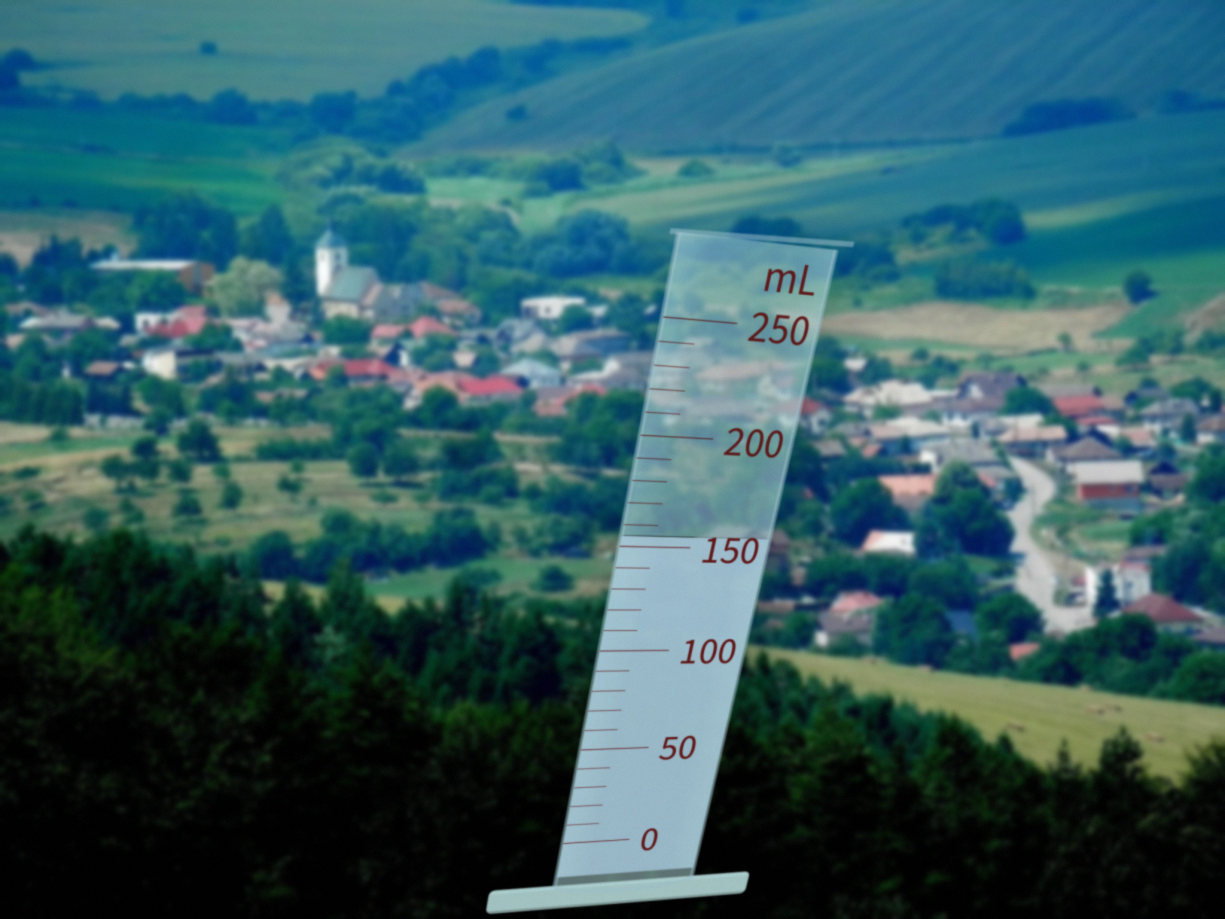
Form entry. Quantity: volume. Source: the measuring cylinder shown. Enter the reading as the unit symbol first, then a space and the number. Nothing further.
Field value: mL 155
